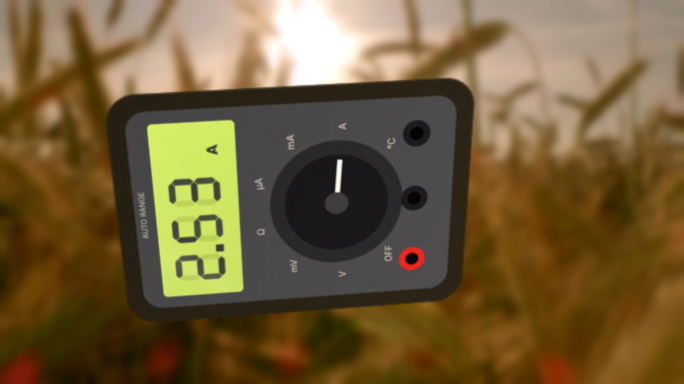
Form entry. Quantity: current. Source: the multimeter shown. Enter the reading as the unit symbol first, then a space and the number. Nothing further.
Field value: A 2.53
